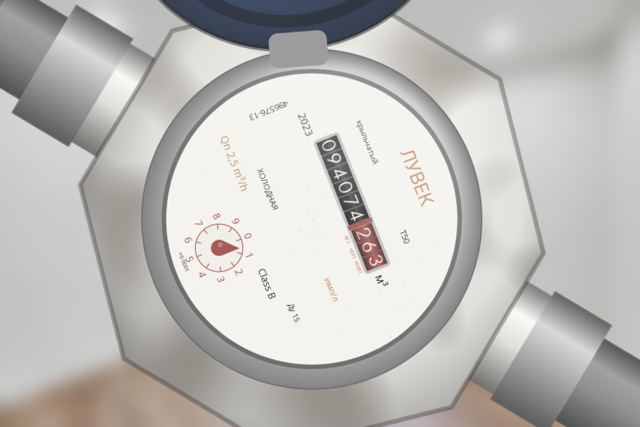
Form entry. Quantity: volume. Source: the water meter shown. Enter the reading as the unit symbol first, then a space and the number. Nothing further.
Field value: m³ 94074.2630
